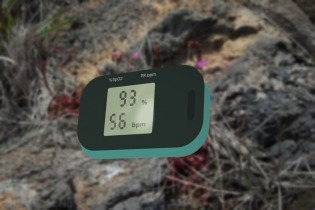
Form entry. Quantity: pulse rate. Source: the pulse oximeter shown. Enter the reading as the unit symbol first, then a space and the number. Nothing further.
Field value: bpm 56
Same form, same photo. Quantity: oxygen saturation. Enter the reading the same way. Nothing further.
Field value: % 93
